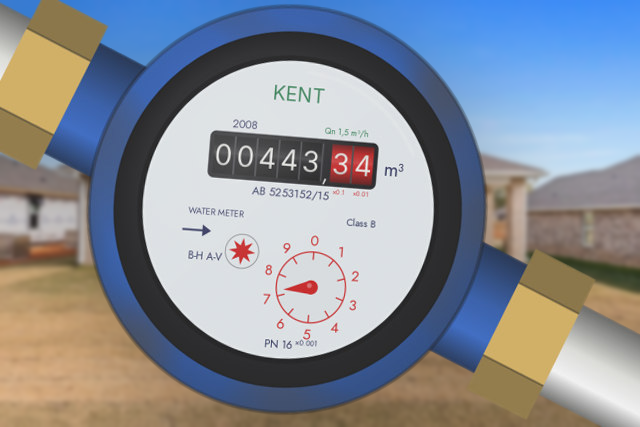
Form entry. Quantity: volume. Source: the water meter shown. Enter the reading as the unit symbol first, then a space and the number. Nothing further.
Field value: m³ 443.347
